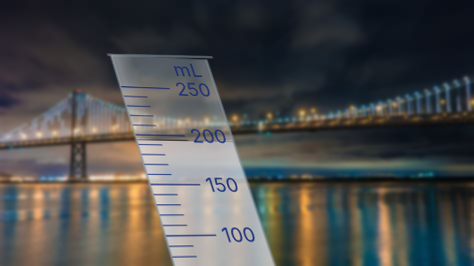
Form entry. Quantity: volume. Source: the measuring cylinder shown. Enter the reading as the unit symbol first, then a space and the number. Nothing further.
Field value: mL 195
